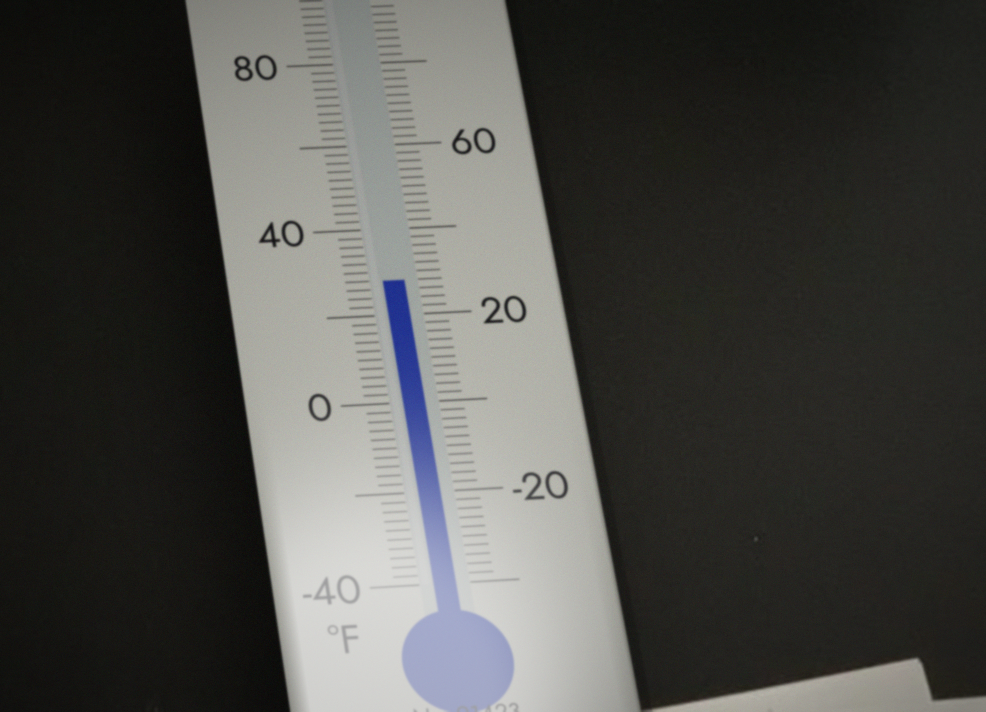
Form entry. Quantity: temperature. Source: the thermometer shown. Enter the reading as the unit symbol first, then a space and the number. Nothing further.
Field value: °F 28
